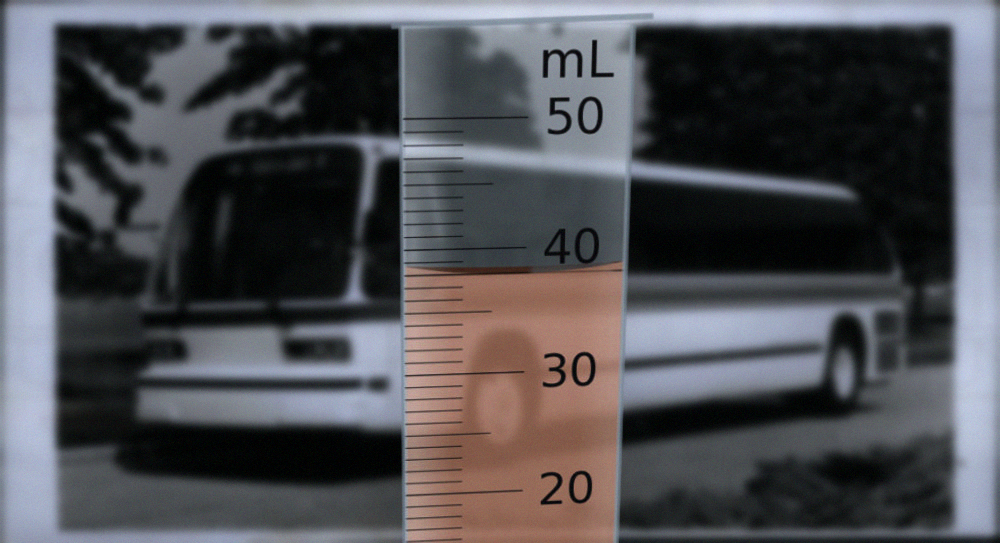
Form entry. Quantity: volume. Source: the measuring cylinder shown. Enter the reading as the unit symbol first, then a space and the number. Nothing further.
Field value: mL 38
